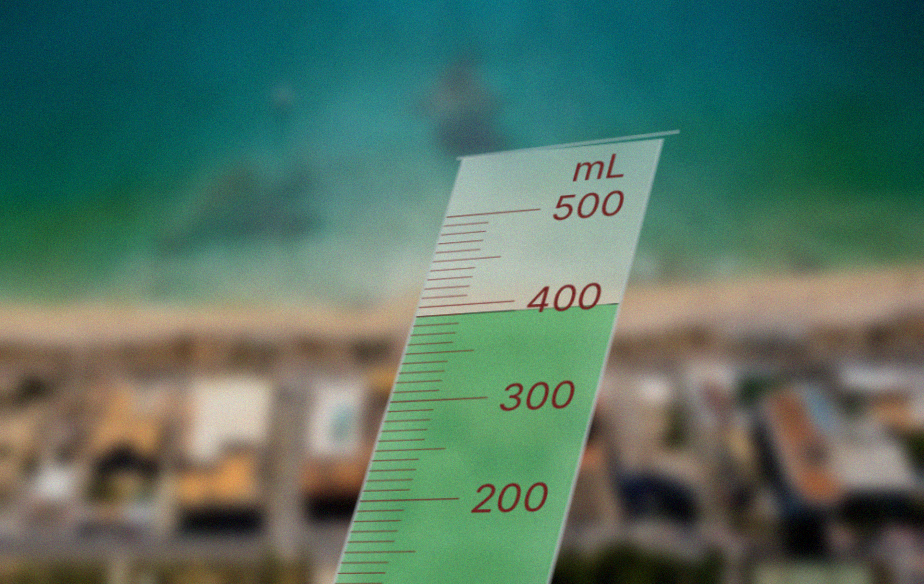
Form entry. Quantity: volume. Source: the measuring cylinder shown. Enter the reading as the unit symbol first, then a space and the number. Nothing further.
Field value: mL 390
